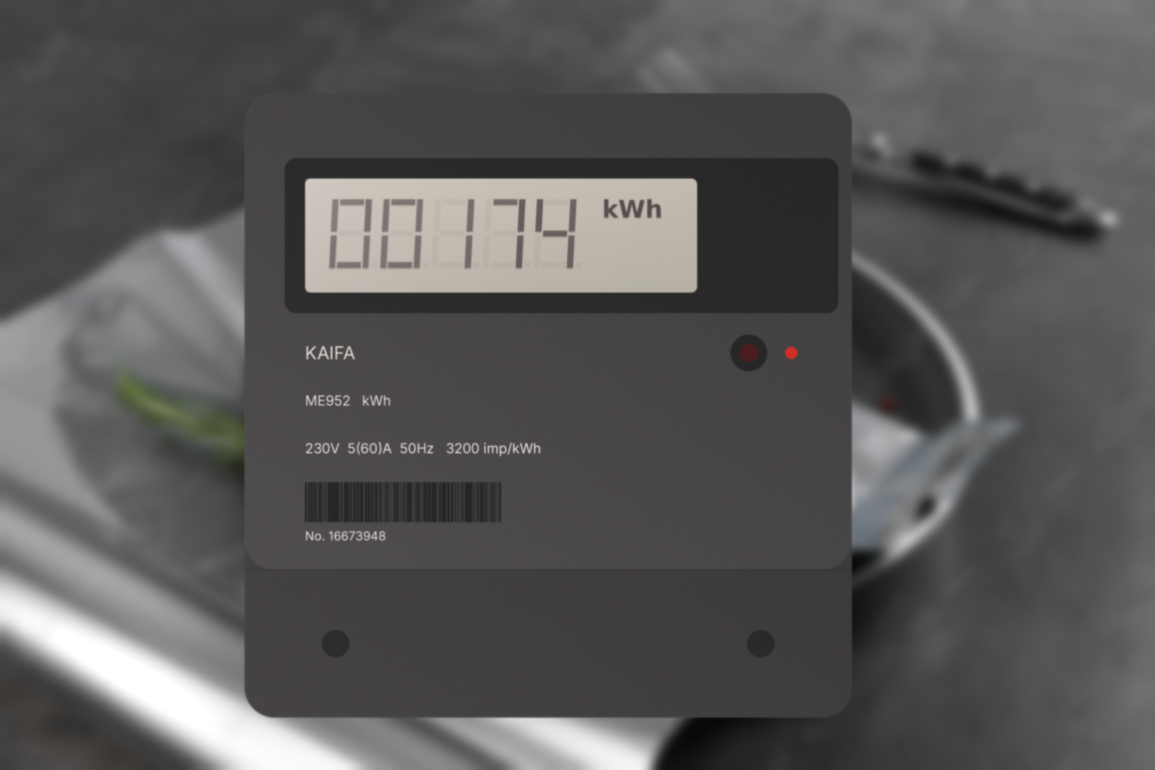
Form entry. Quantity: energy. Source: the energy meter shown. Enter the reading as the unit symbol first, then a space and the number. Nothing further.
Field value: kWh 174
